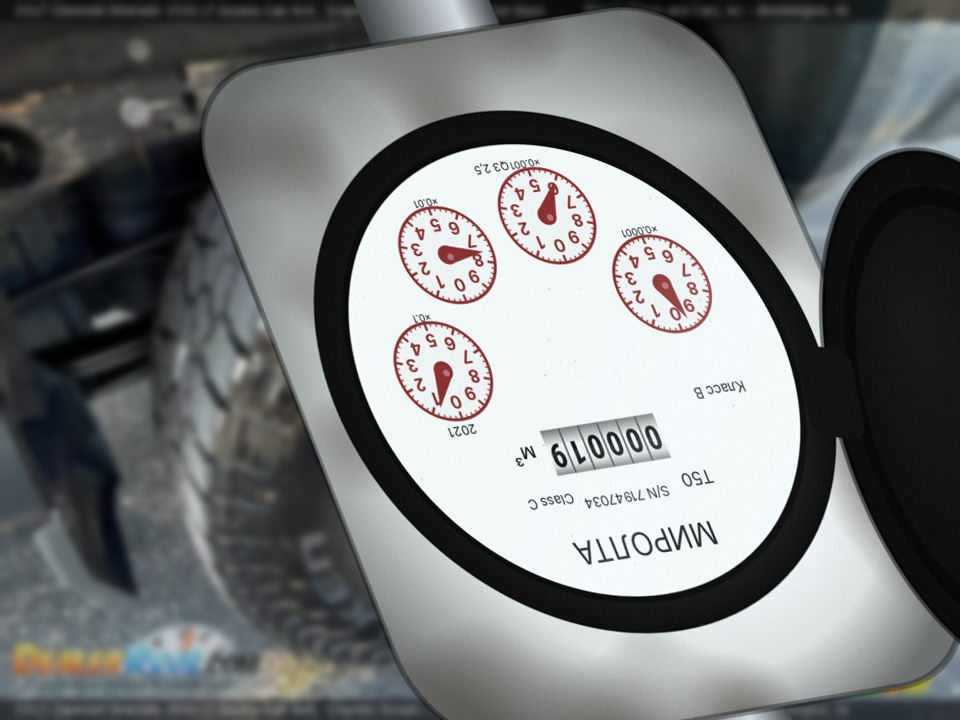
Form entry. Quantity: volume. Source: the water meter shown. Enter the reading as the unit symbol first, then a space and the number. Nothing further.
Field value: m³ 19.0759
